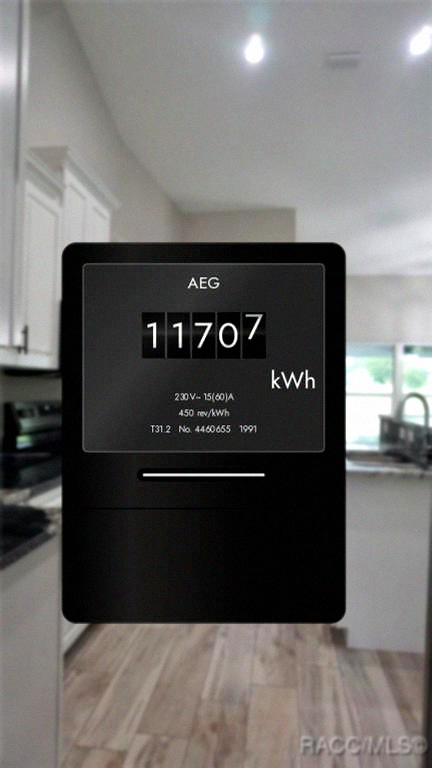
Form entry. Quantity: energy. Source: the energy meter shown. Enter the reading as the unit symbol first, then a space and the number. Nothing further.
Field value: kWh 11707
